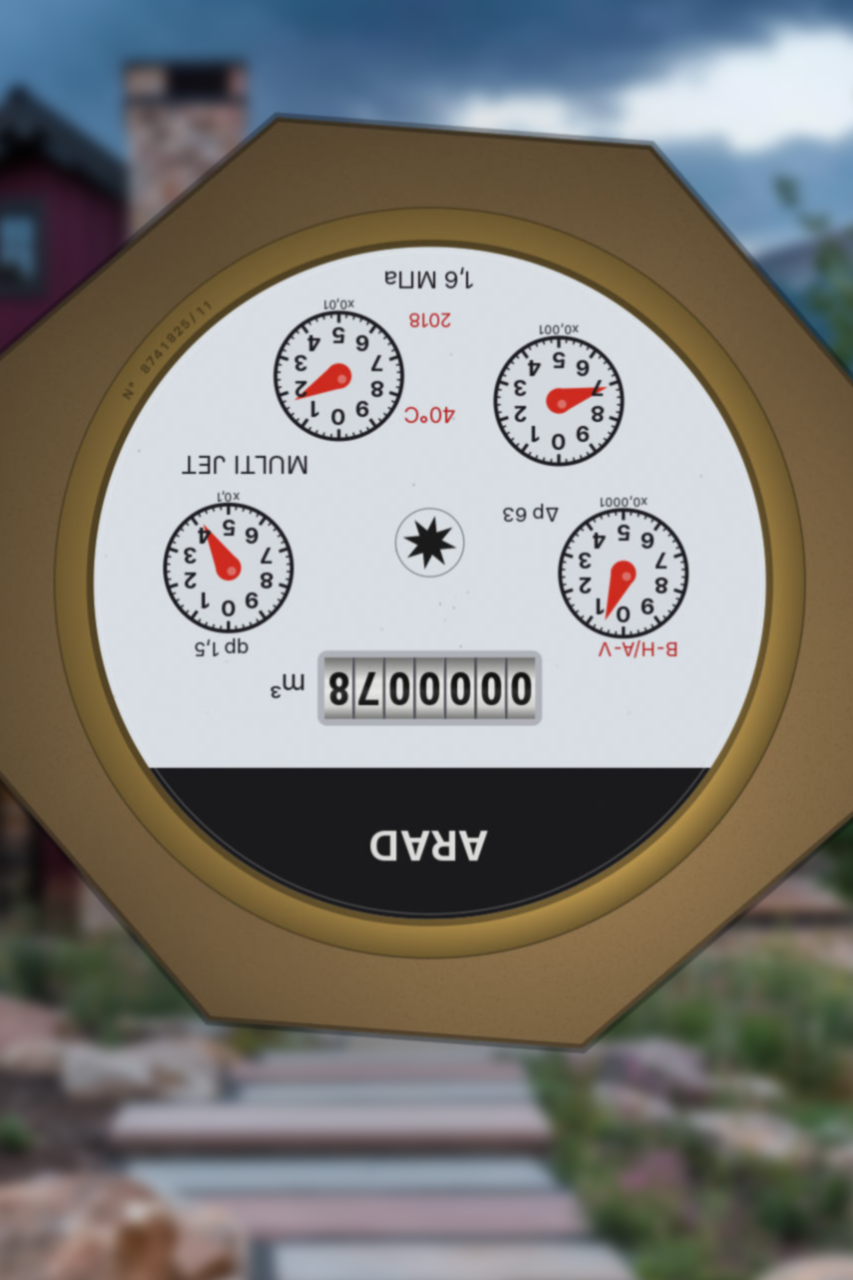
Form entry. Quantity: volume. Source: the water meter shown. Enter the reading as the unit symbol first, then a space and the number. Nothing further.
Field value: m³ 78.4170
